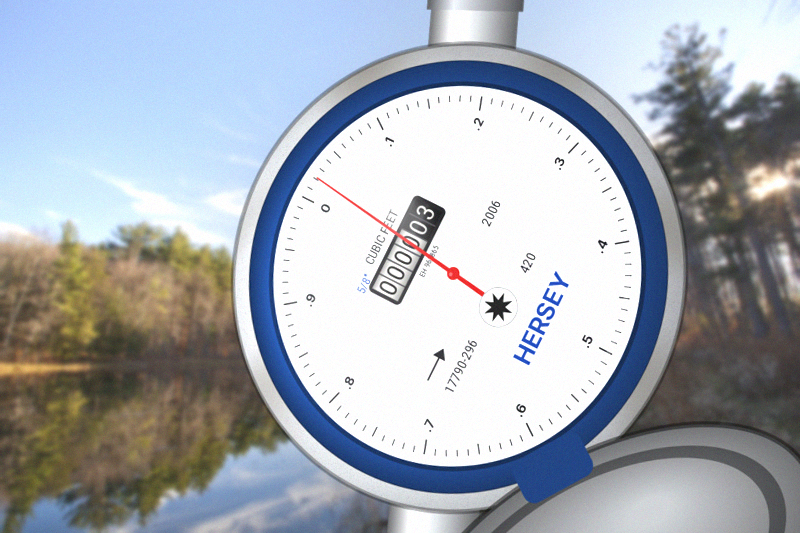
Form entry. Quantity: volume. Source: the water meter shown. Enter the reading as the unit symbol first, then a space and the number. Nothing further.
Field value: ft³ 3.02
